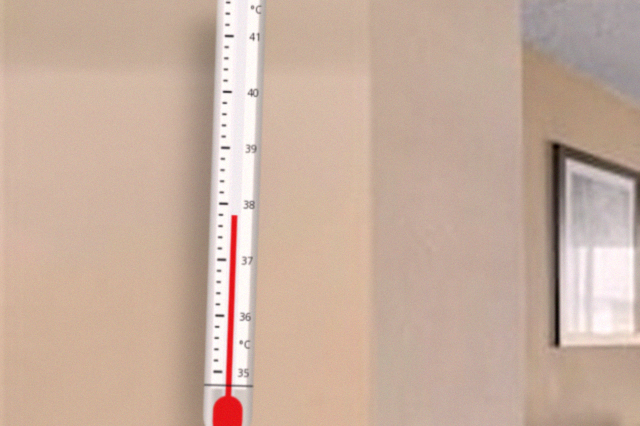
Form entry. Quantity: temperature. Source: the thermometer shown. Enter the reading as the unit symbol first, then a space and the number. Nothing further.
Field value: °C 37.8
